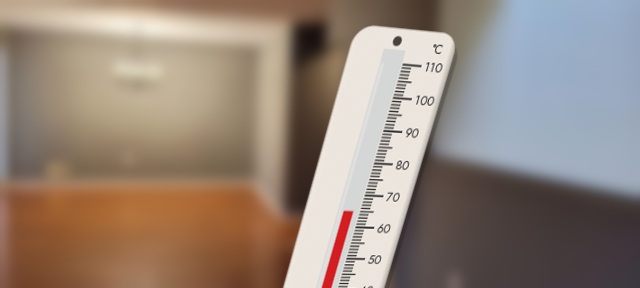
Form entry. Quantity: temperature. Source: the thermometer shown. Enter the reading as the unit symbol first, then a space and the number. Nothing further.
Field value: °C 65
